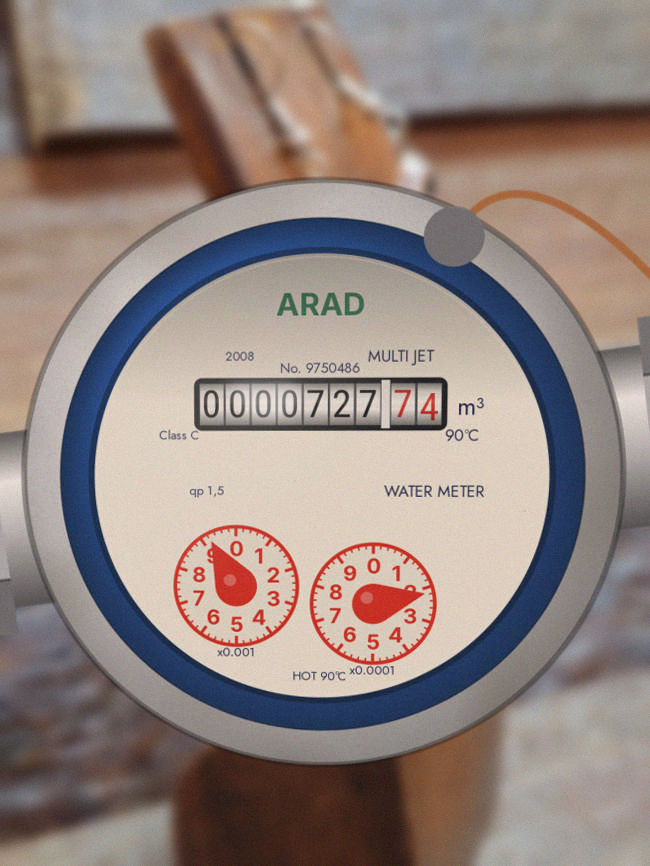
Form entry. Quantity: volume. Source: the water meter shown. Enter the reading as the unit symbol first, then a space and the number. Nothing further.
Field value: m³ 727.7392
